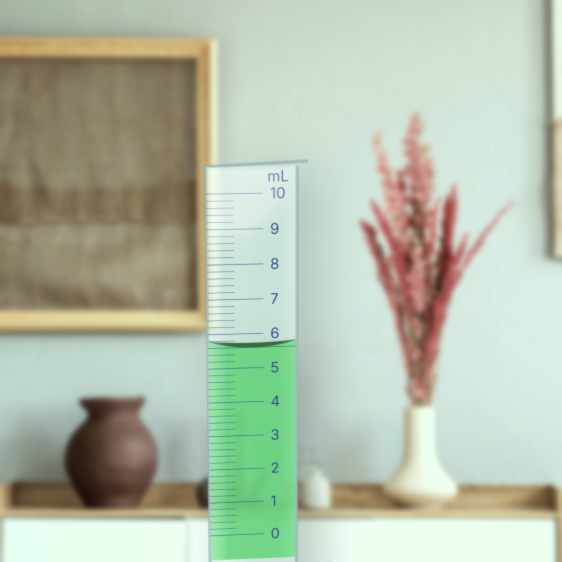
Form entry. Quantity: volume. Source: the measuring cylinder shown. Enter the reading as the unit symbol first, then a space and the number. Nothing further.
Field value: mL 5.6
